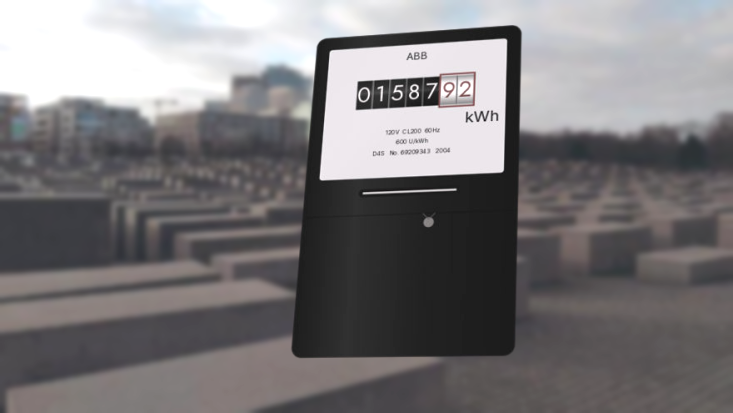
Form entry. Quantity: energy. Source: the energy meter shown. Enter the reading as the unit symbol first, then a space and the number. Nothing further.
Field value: kWh 1587.92
